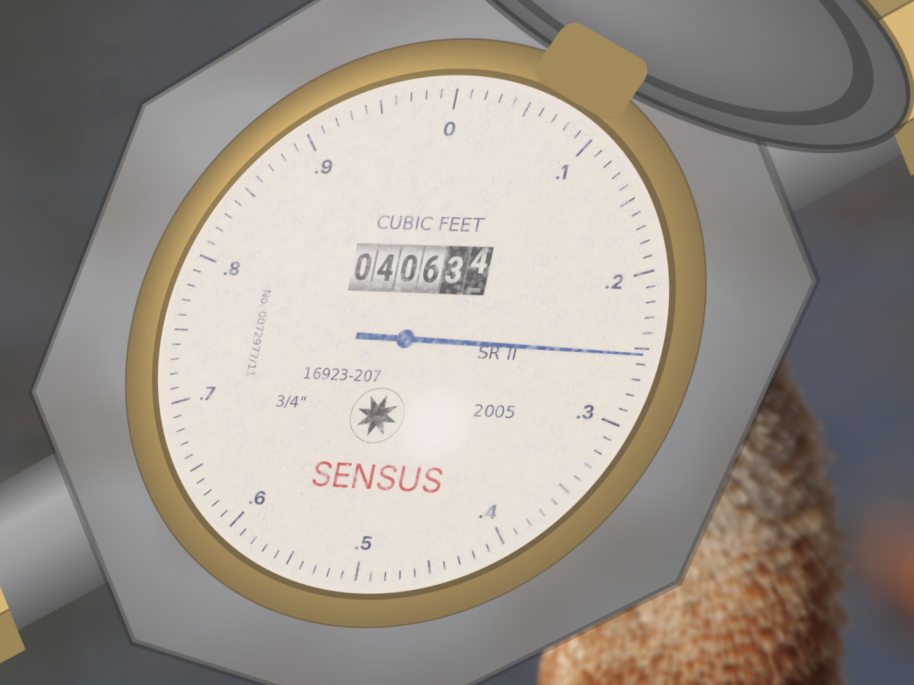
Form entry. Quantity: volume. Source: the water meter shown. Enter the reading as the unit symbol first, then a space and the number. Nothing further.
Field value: ft³ 40634.25
